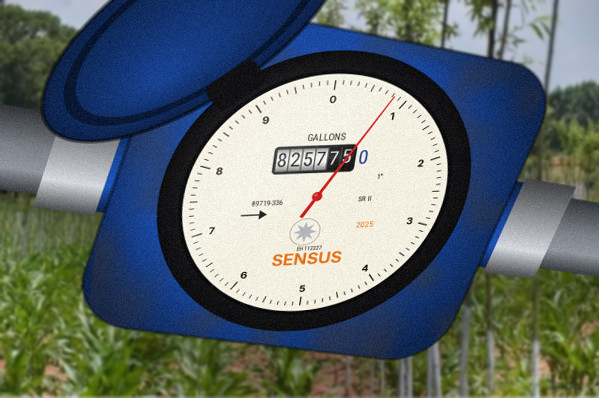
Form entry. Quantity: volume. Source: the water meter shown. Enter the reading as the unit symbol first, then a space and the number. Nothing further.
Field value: gal 8257750.8
